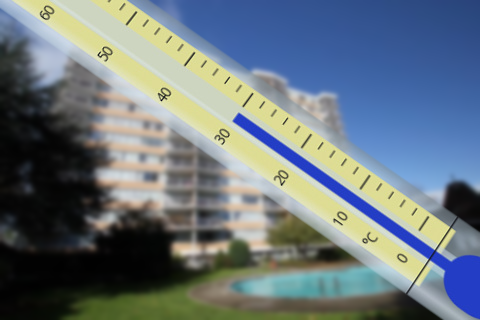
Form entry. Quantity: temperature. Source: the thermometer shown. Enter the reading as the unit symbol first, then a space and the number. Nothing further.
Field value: °C 30
